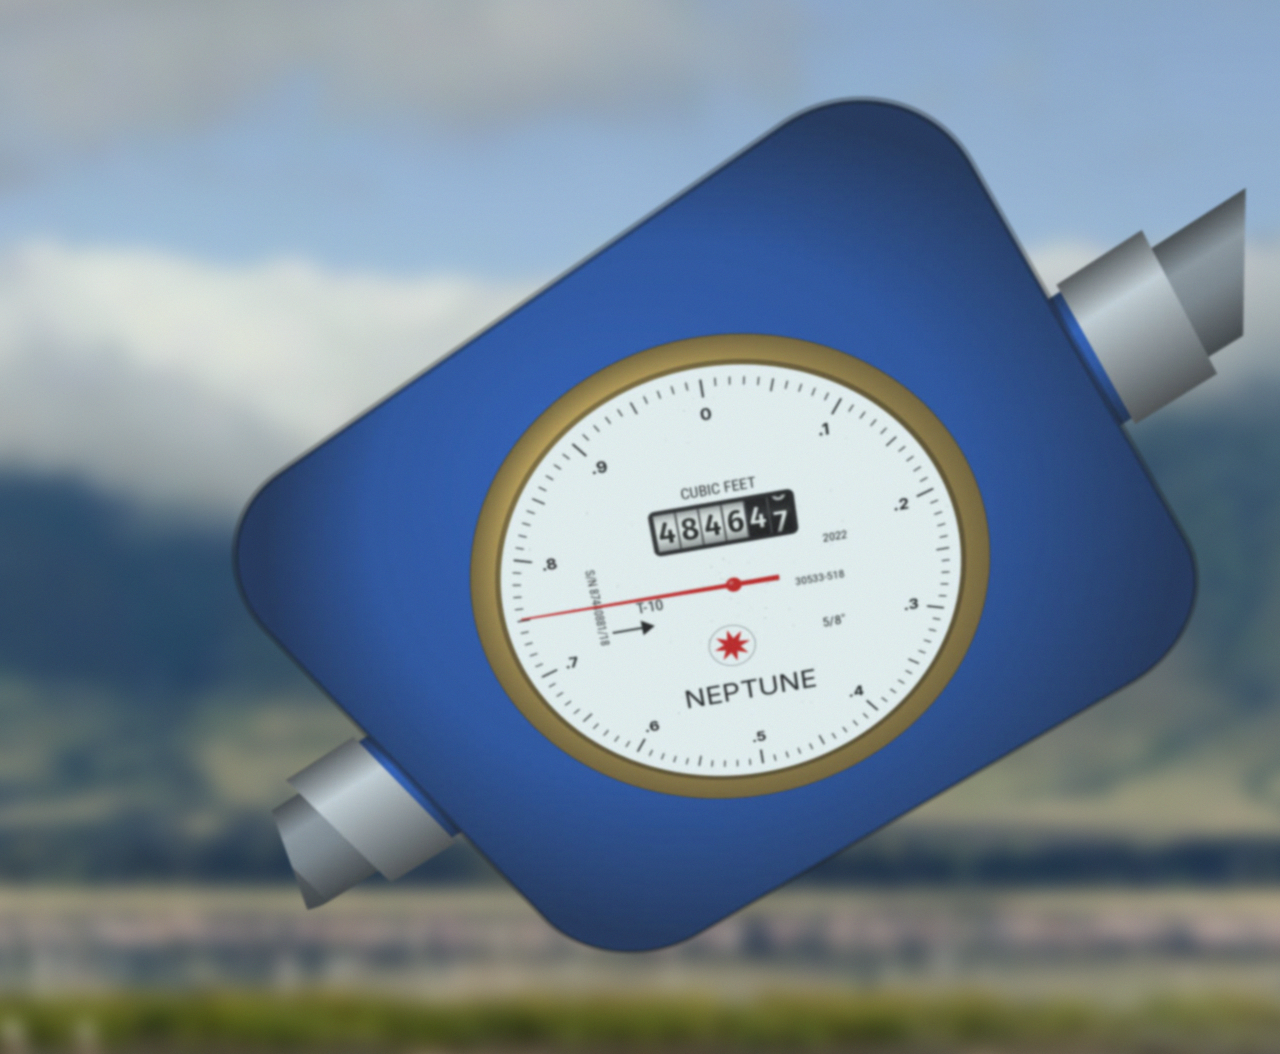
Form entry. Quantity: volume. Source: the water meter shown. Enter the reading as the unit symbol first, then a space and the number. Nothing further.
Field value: ft³ 484646.75
